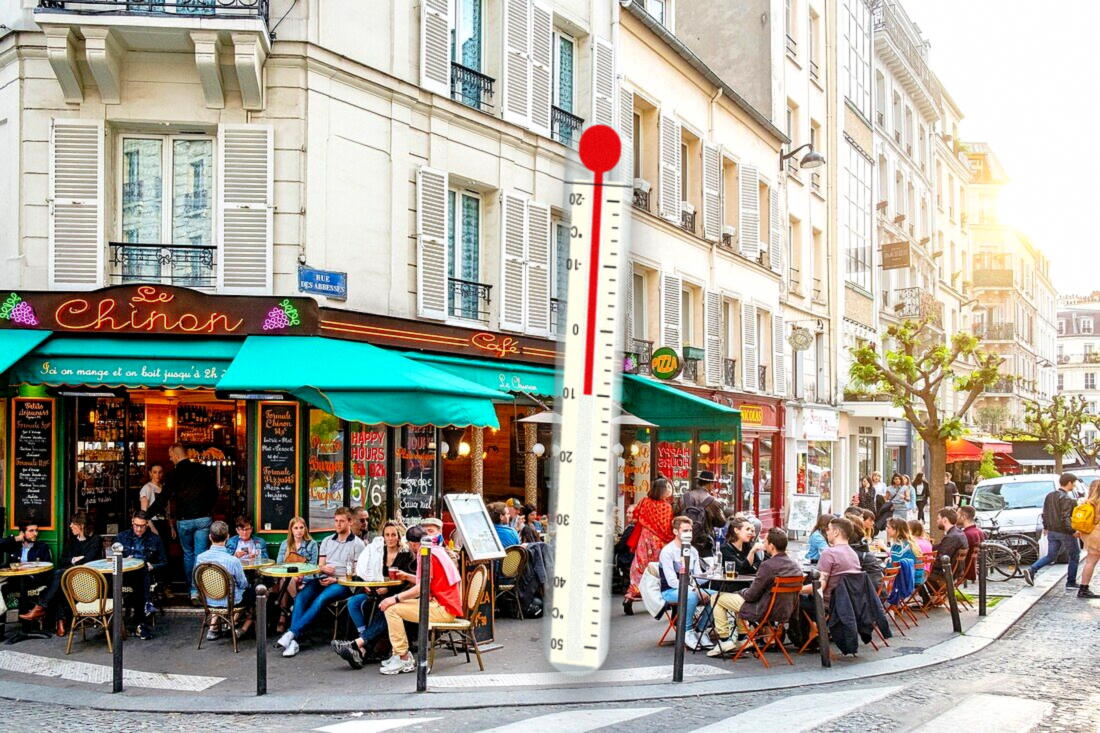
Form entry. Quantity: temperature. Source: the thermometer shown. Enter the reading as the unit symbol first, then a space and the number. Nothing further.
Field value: °C 10
